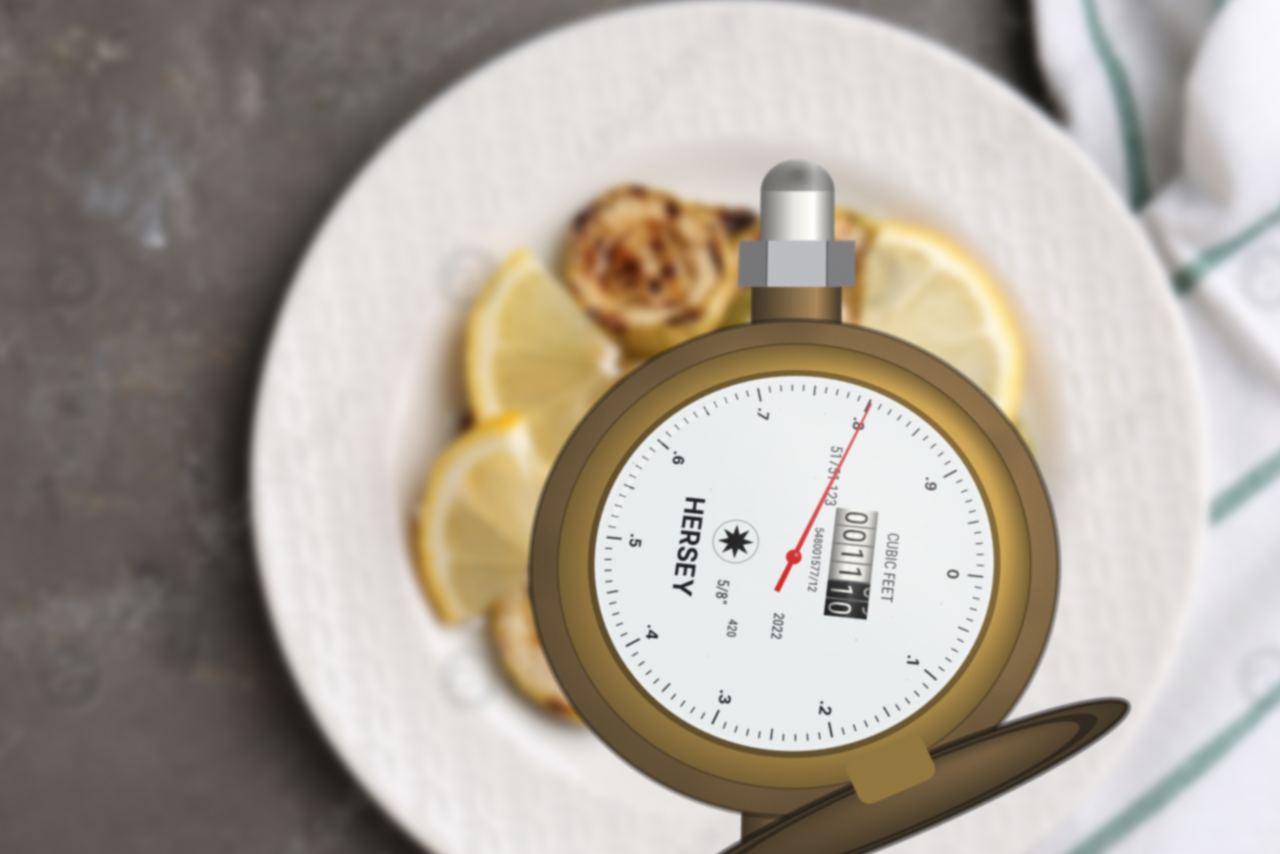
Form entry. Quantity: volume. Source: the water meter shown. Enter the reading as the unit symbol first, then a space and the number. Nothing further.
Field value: ft³ 1109.80
